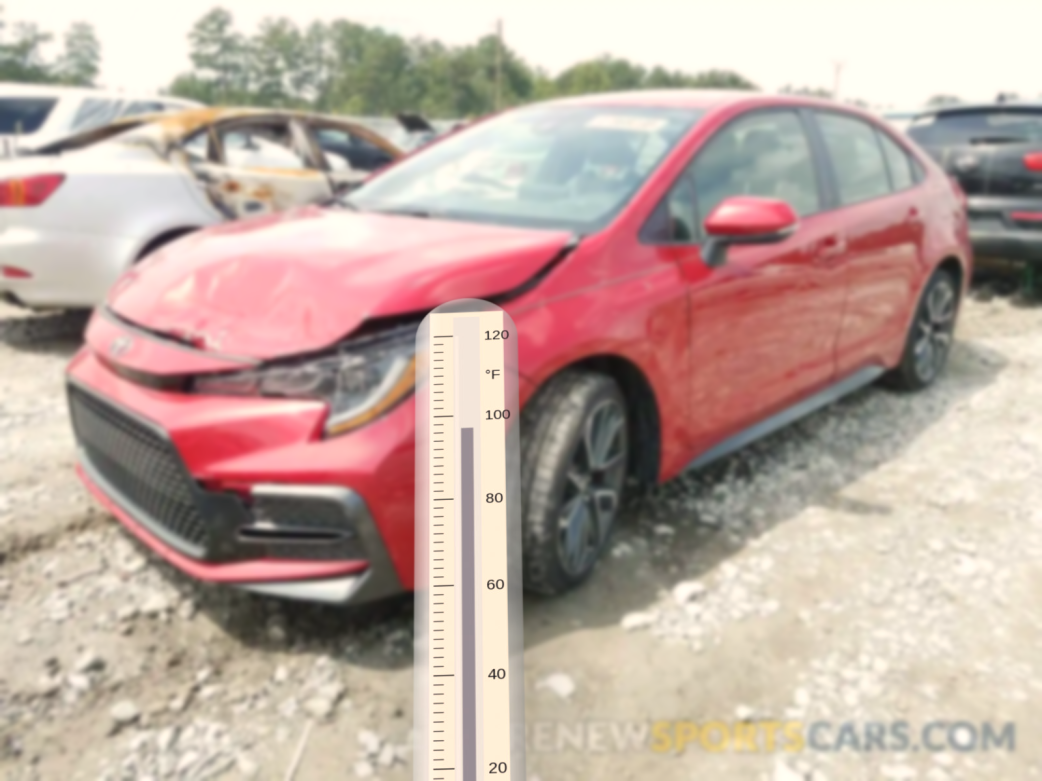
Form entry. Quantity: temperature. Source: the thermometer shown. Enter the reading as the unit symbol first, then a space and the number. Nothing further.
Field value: °F 97
